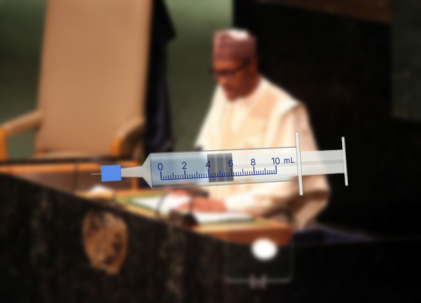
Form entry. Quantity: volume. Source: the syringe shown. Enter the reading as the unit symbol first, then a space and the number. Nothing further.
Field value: mL 4
